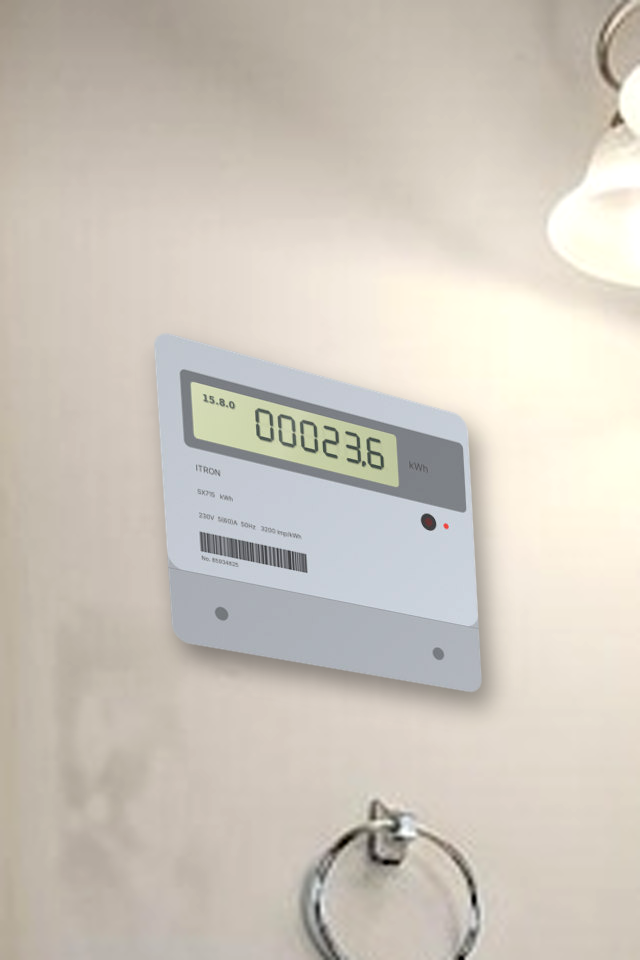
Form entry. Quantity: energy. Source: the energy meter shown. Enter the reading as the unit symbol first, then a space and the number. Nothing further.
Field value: kWh 23.6
